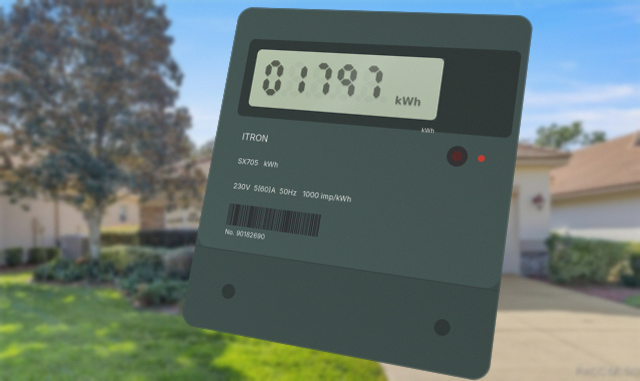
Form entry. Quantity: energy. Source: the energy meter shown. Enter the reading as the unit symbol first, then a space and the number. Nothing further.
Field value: kWh 1797
